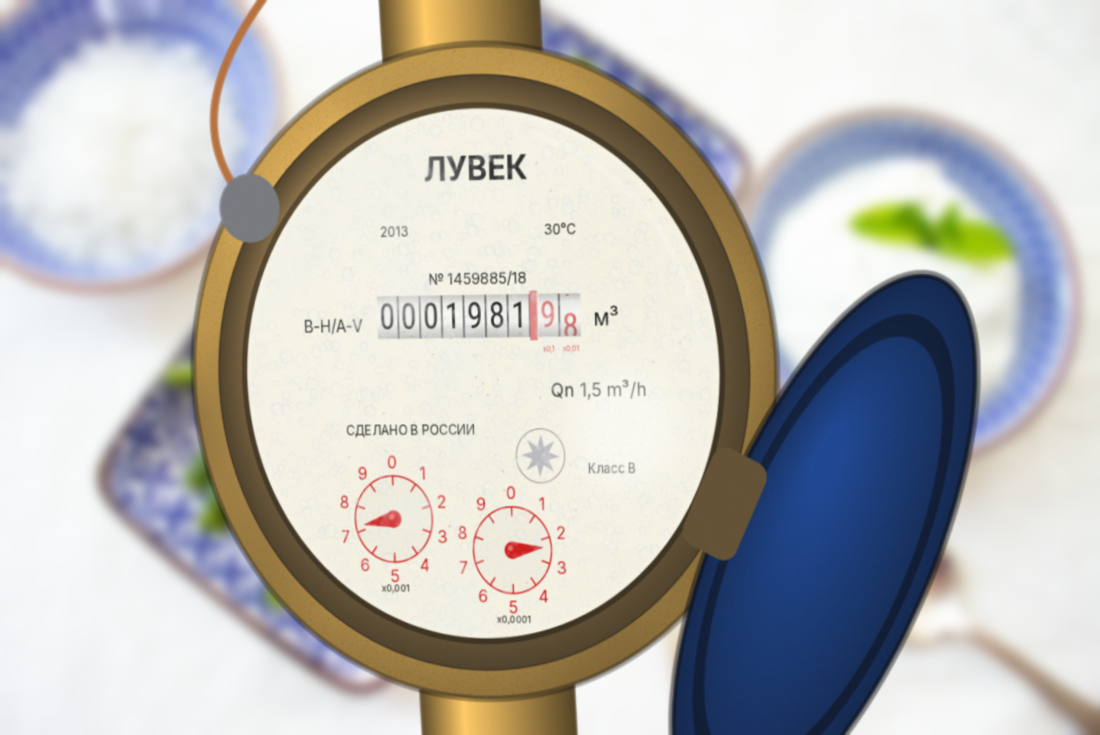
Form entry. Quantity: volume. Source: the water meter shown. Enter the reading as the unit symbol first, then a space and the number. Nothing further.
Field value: m³ 1981.9772
